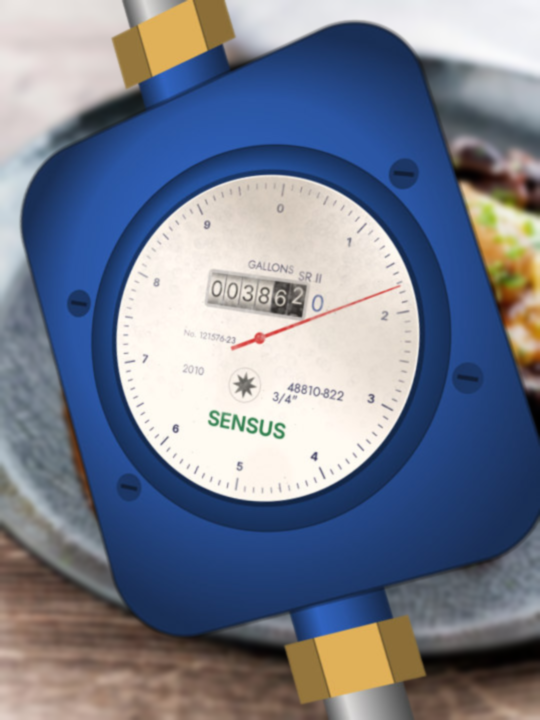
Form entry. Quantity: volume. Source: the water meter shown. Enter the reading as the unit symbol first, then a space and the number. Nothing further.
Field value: gal 38621.7
